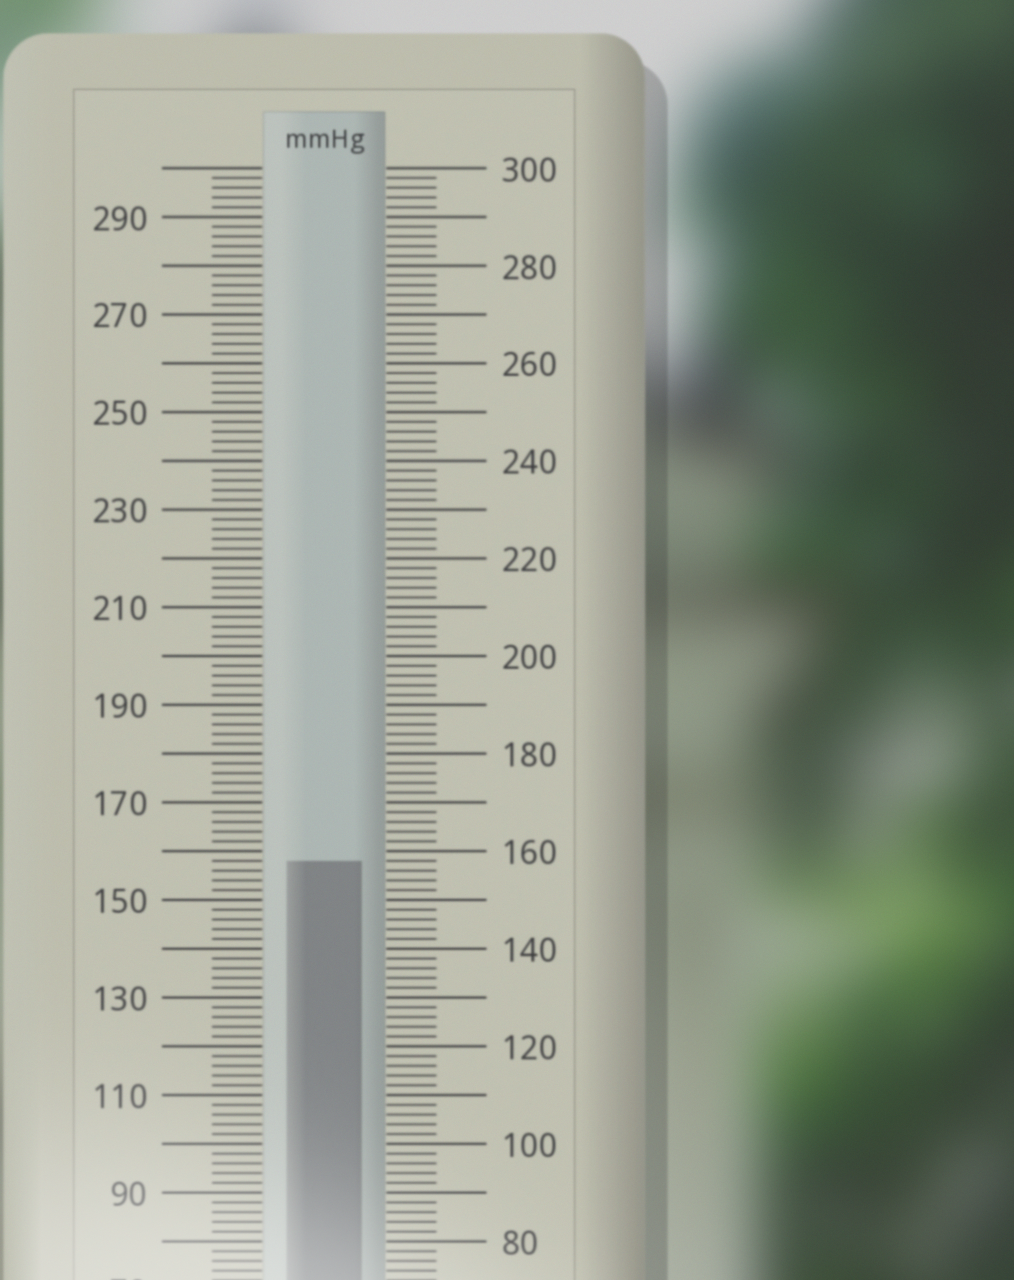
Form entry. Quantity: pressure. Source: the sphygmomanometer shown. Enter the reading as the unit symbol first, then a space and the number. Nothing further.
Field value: mmHg 158
